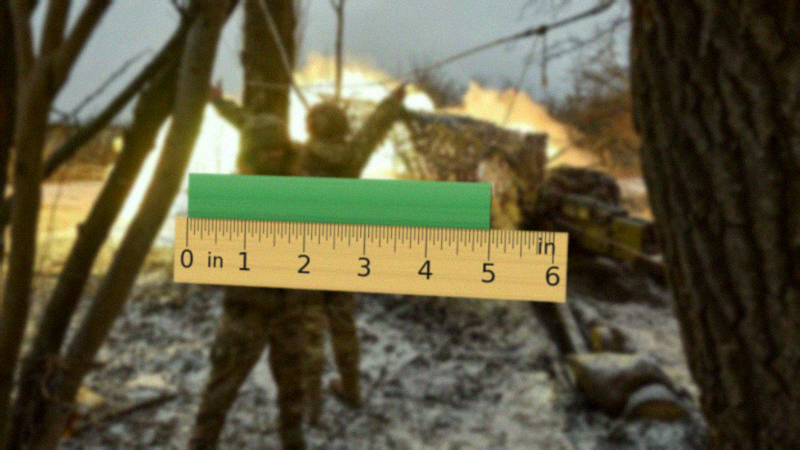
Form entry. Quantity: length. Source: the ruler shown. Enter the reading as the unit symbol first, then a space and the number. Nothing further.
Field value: in 5
